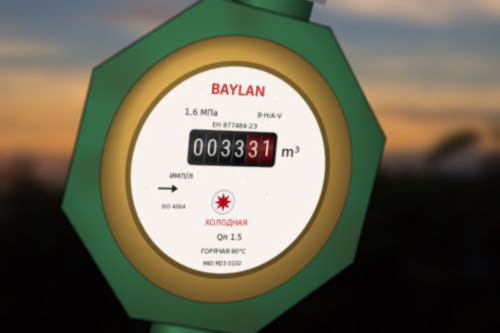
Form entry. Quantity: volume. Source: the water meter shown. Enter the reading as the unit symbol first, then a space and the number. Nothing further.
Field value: m³ 33.31
